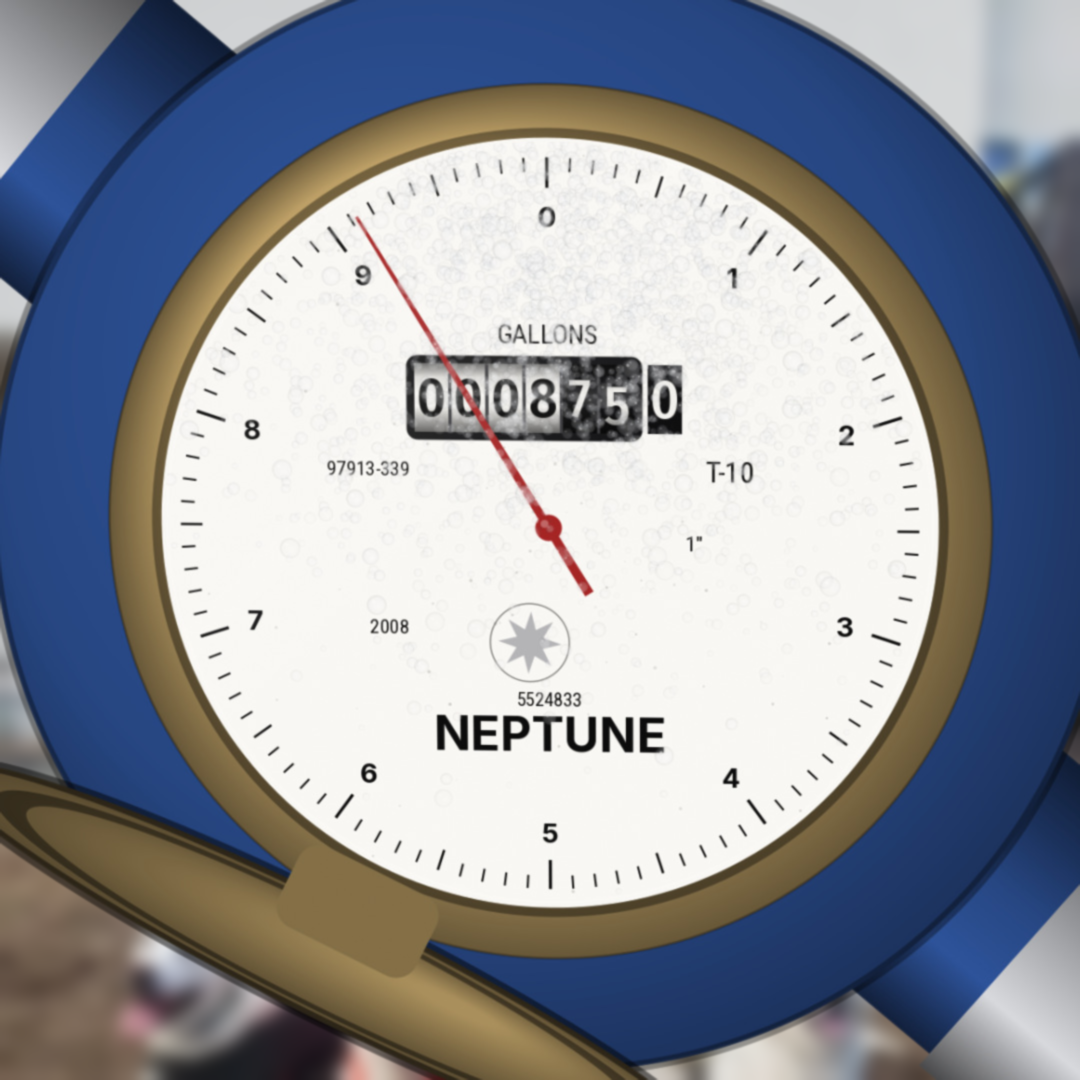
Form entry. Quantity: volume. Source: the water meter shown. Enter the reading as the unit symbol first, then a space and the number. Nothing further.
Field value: gal 8749.1
